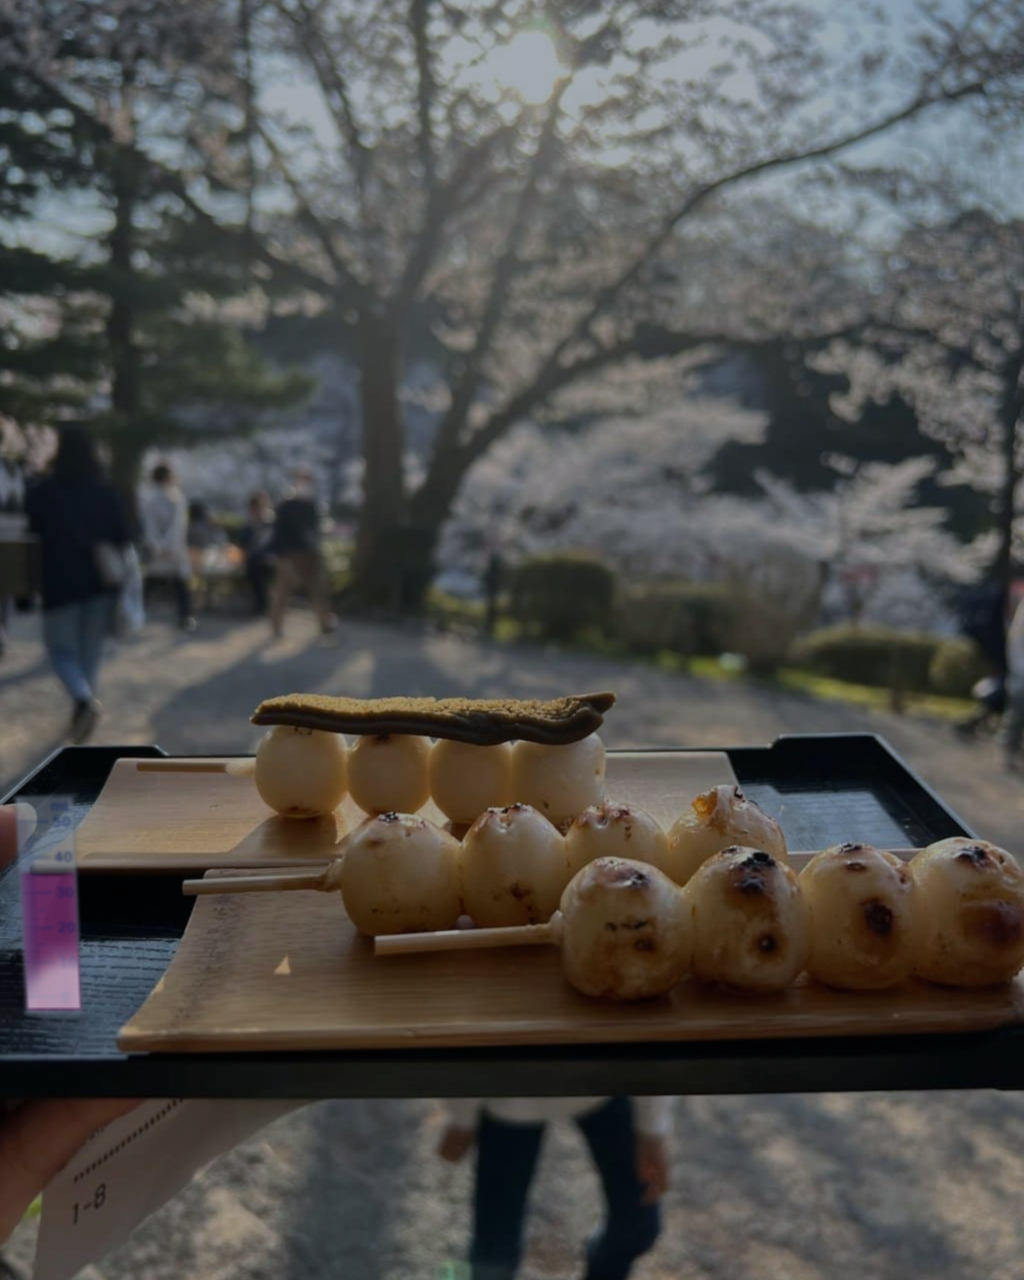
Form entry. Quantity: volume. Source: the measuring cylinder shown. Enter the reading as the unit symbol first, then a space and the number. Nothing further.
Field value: mL 35
